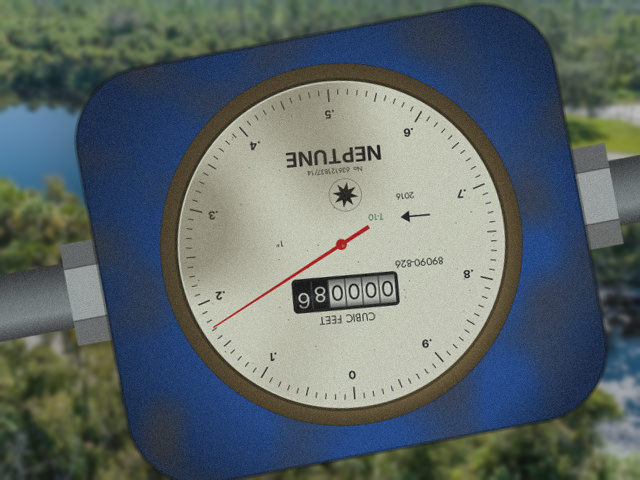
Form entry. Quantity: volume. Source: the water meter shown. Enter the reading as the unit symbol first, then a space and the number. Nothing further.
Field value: ft³ 86.17
